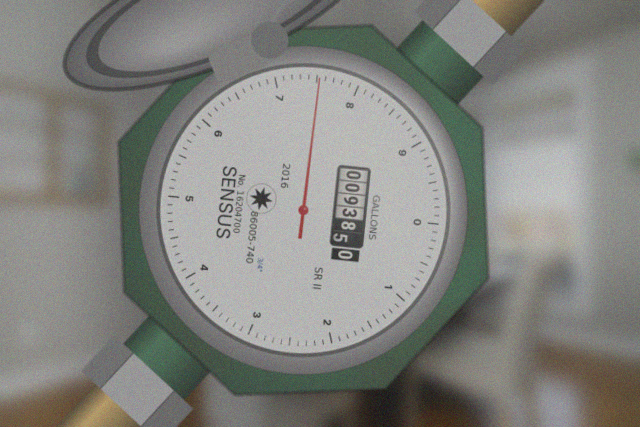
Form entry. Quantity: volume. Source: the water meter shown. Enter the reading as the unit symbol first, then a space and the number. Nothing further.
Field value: gal 93847.5
